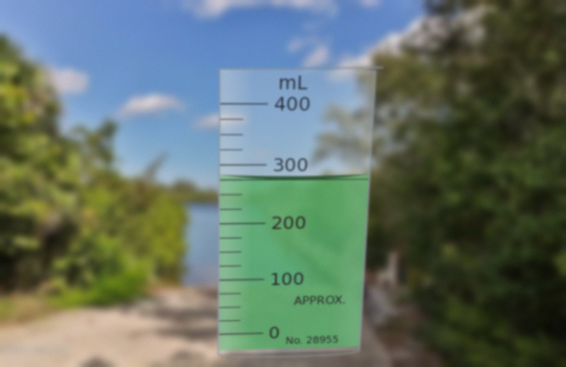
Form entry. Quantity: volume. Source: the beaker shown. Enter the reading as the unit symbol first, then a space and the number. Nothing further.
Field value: mL 275
